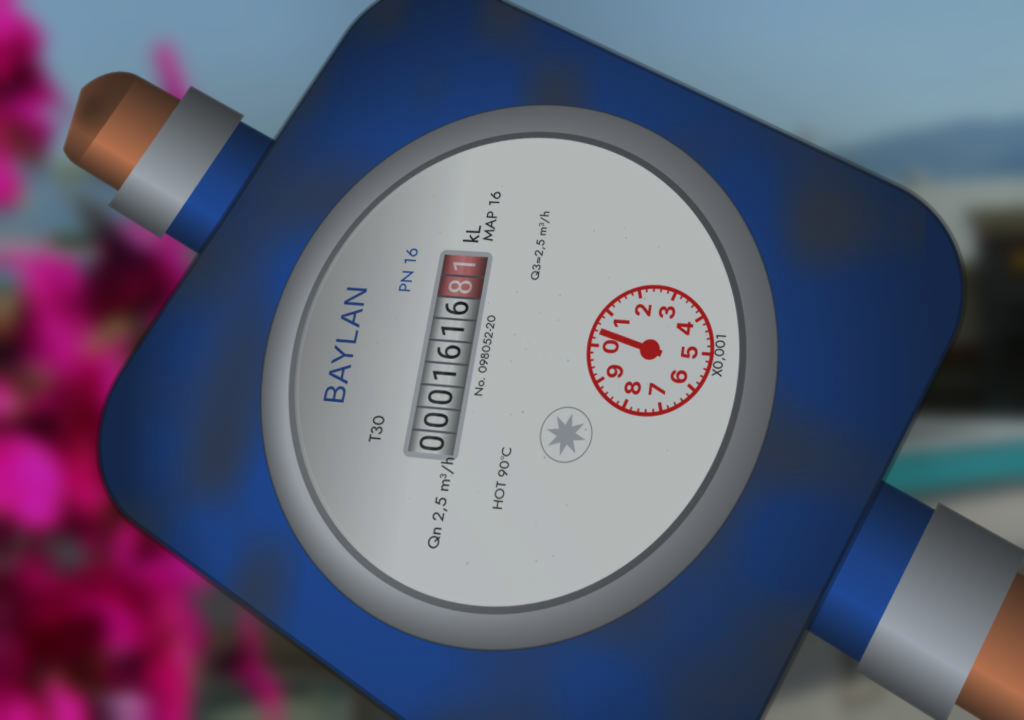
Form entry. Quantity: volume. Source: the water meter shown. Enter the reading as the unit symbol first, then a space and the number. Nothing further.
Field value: kL 1616.810
